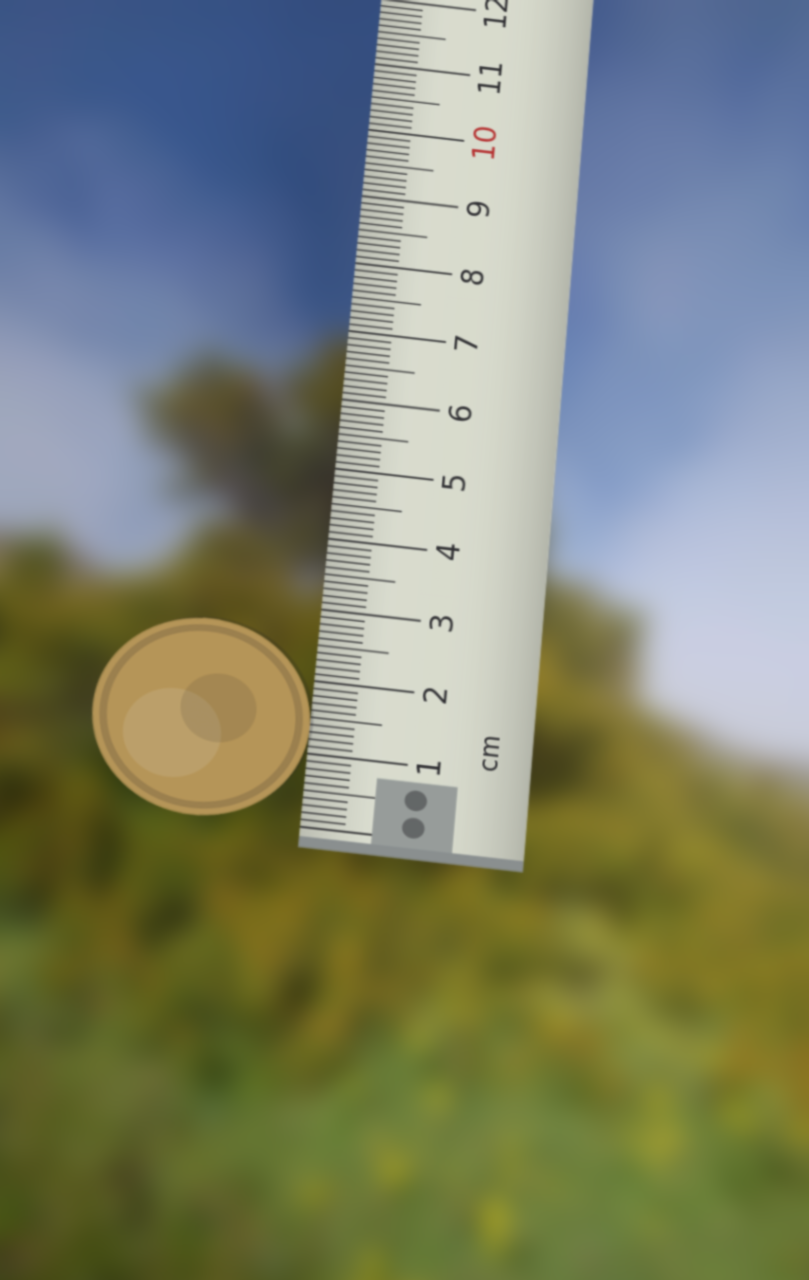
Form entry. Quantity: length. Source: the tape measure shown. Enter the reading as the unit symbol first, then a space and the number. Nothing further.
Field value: cm 2.7
